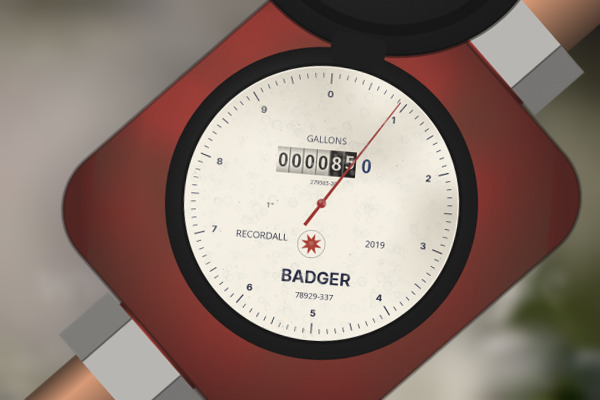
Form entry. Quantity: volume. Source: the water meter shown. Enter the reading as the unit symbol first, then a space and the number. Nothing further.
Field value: gal 850.9
